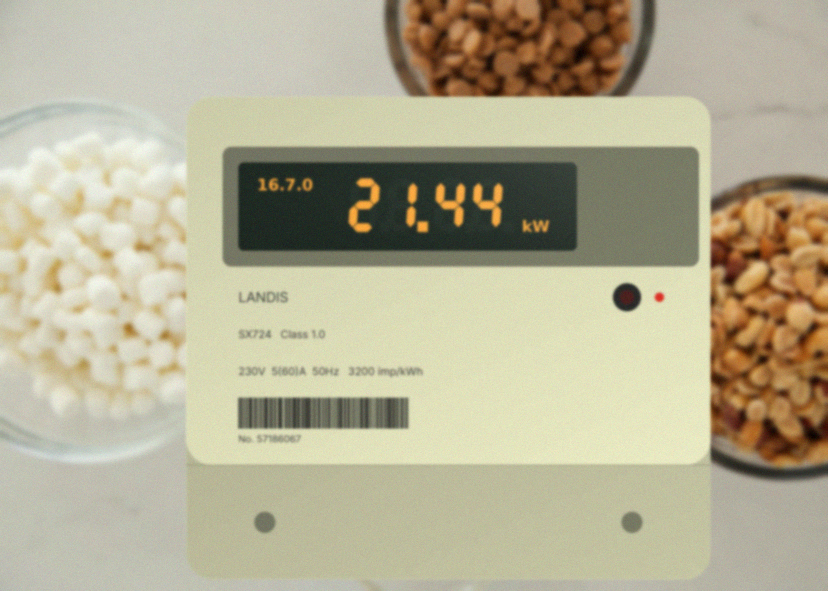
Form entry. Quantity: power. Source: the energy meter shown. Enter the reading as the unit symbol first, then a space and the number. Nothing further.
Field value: kW 21.44
